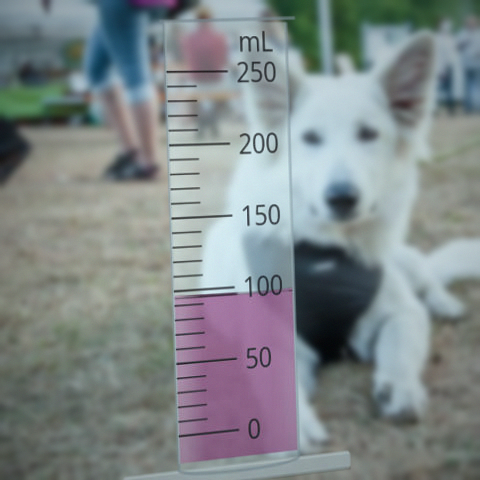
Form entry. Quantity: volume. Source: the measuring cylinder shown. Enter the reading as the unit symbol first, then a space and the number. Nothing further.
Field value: mL 95
